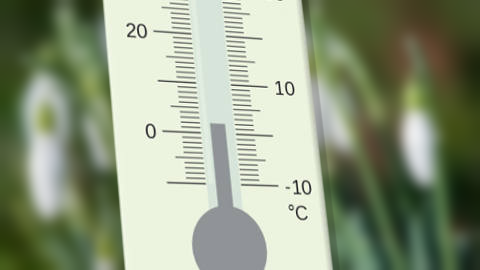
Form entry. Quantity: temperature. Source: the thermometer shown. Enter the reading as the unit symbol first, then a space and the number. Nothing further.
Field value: °C 2
